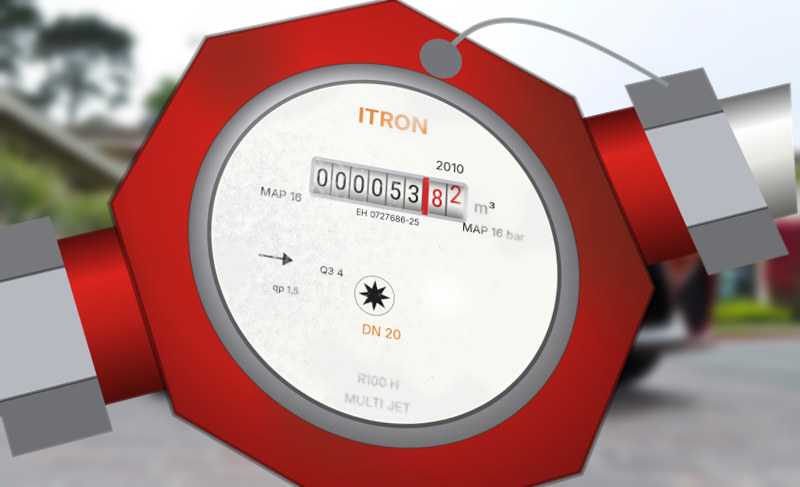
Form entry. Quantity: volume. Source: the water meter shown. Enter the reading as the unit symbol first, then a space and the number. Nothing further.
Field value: m³ 53.82
